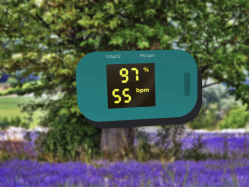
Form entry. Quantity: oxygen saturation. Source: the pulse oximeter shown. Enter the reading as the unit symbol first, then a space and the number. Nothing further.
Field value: % 97
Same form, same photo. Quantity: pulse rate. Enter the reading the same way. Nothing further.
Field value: bpm 55
